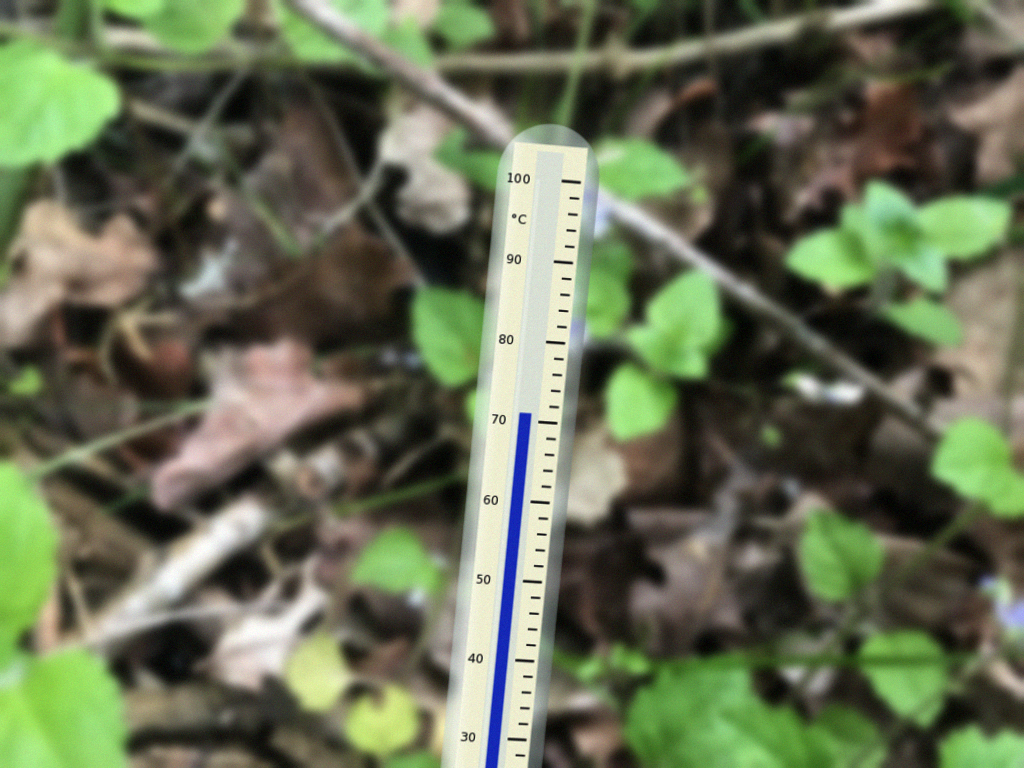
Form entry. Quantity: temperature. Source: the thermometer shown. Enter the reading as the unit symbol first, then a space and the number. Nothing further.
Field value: °C 71
